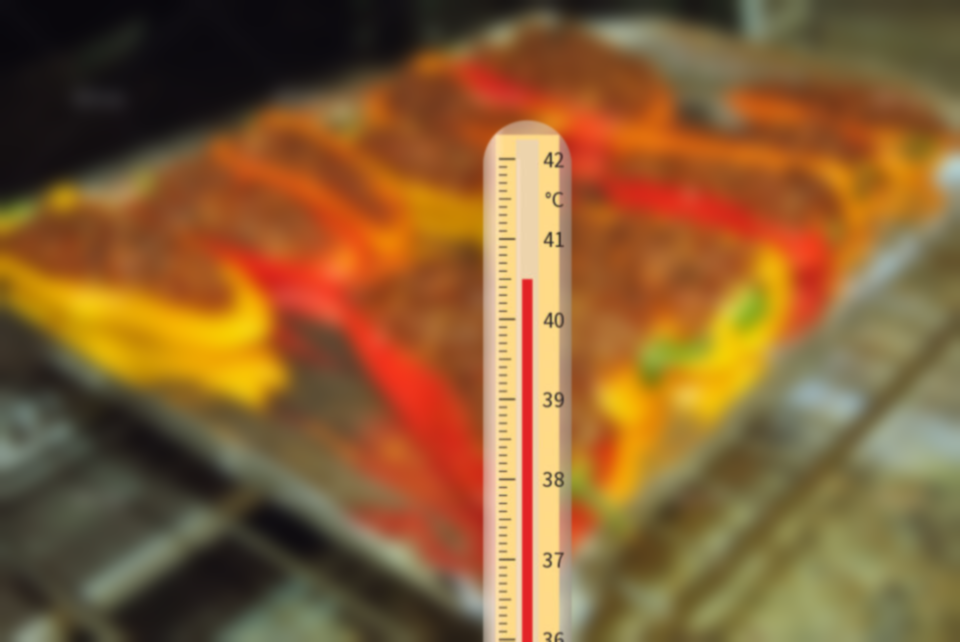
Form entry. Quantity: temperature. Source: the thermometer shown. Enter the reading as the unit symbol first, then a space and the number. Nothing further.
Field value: °C 40.5
